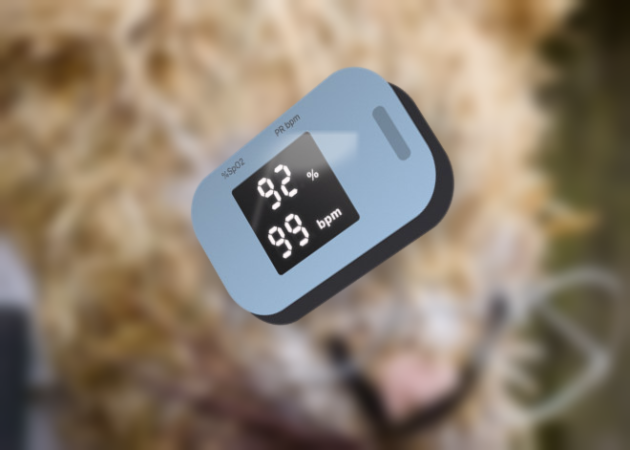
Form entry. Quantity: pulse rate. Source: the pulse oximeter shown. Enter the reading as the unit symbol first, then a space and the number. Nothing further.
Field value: bpm 99
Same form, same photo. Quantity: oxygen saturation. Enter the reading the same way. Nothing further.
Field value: % 92
